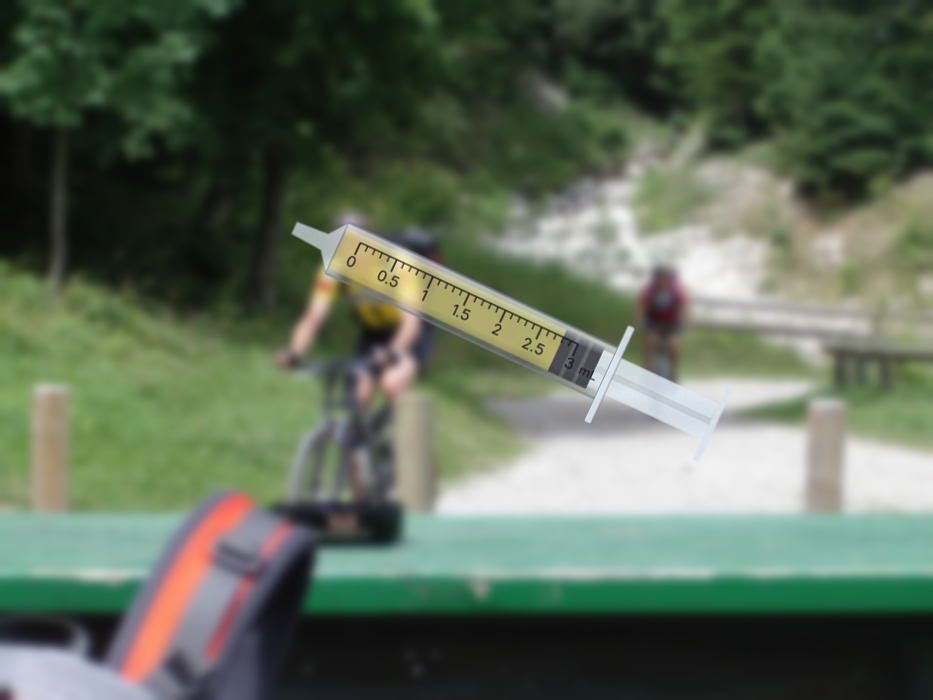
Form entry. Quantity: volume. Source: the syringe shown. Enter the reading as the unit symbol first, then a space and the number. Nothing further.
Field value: mL 2.8
